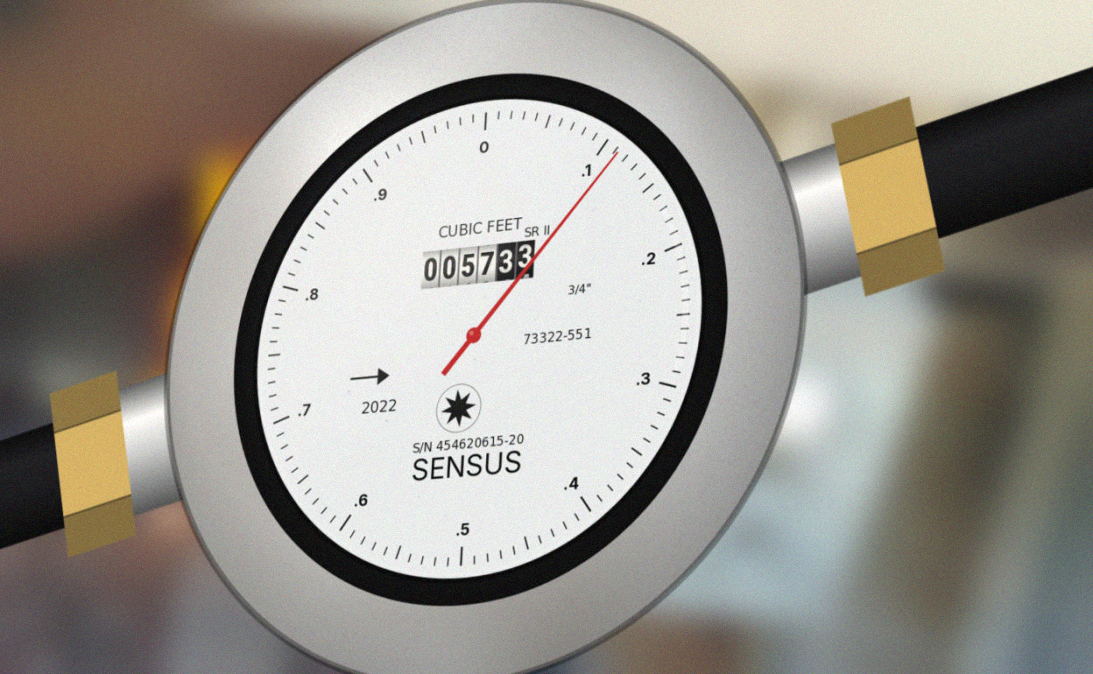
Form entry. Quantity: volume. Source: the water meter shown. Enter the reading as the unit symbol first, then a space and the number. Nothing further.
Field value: ft³ 5733.11
